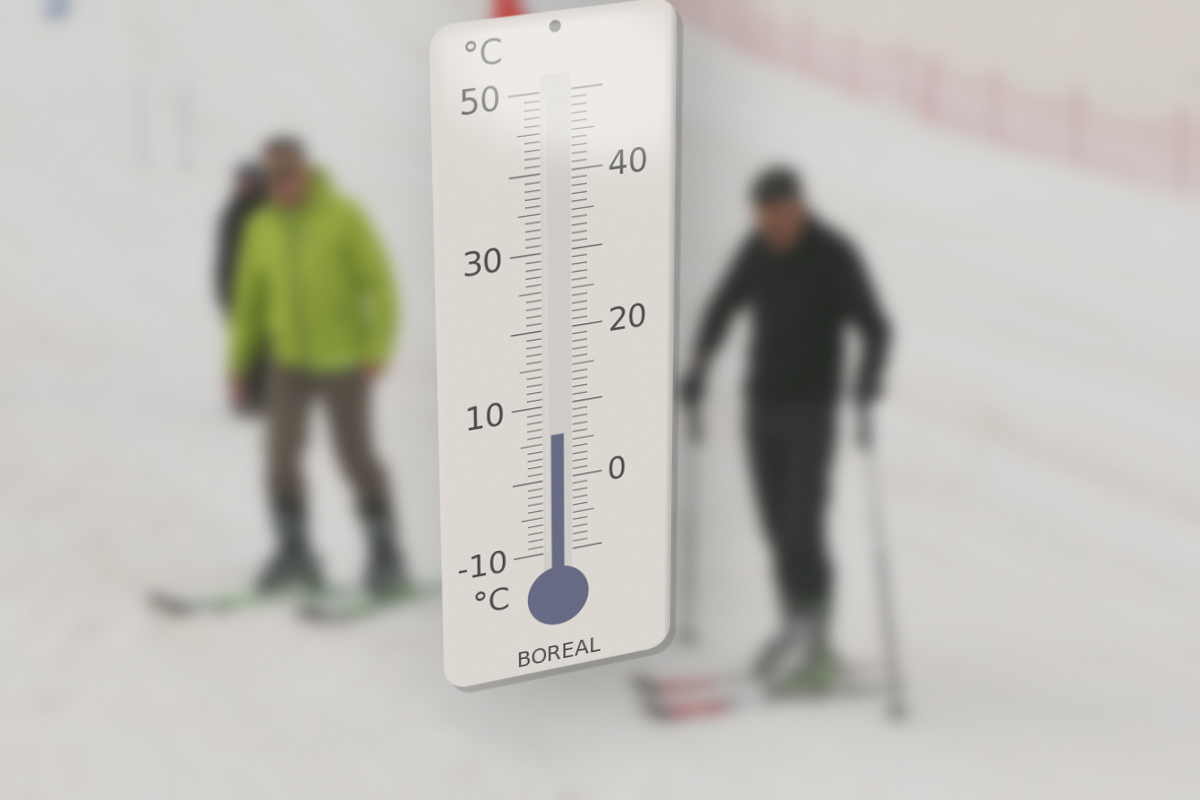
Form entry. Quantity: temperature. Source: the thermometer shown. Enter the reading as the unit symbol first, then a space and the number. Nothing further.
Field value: °C 6
